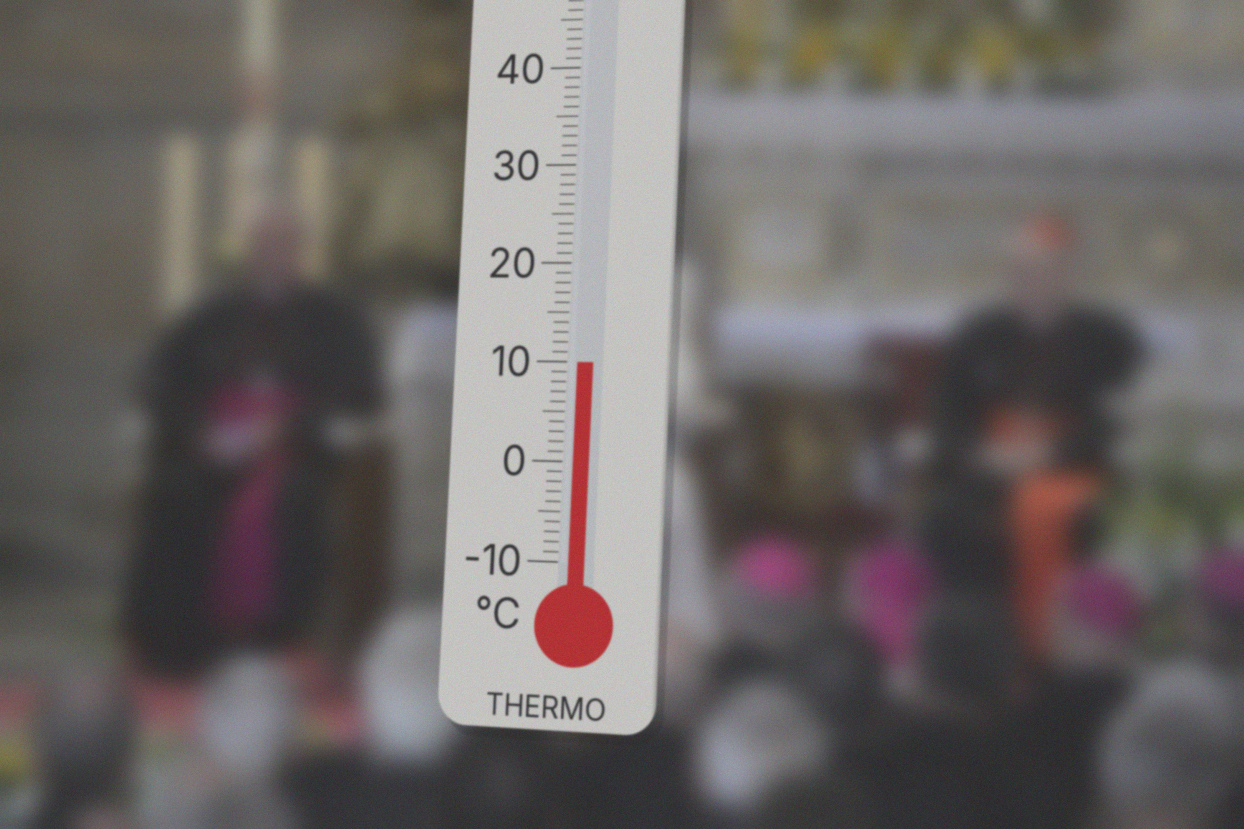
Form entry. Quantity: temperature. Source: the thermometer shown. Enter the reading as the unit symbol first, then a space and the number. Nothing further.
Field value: °C 10
